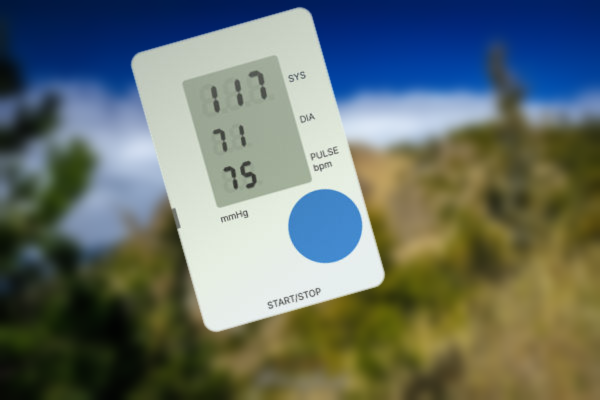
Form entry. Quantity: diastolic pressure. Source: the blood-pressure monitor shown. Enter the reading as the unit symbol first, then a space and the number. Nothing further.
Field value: mmHg 71
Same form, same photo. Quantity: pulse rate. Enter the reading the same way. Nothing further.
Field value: bpm 75
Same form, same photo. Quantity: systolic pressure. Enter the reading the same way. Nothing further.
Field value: mmHg 117
